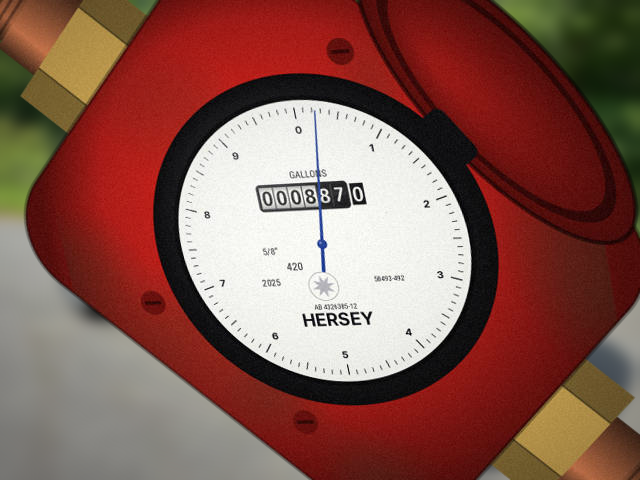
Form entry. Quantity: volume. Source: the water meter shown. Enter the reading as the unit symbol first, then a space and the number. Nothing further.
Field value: gal 8870.2
